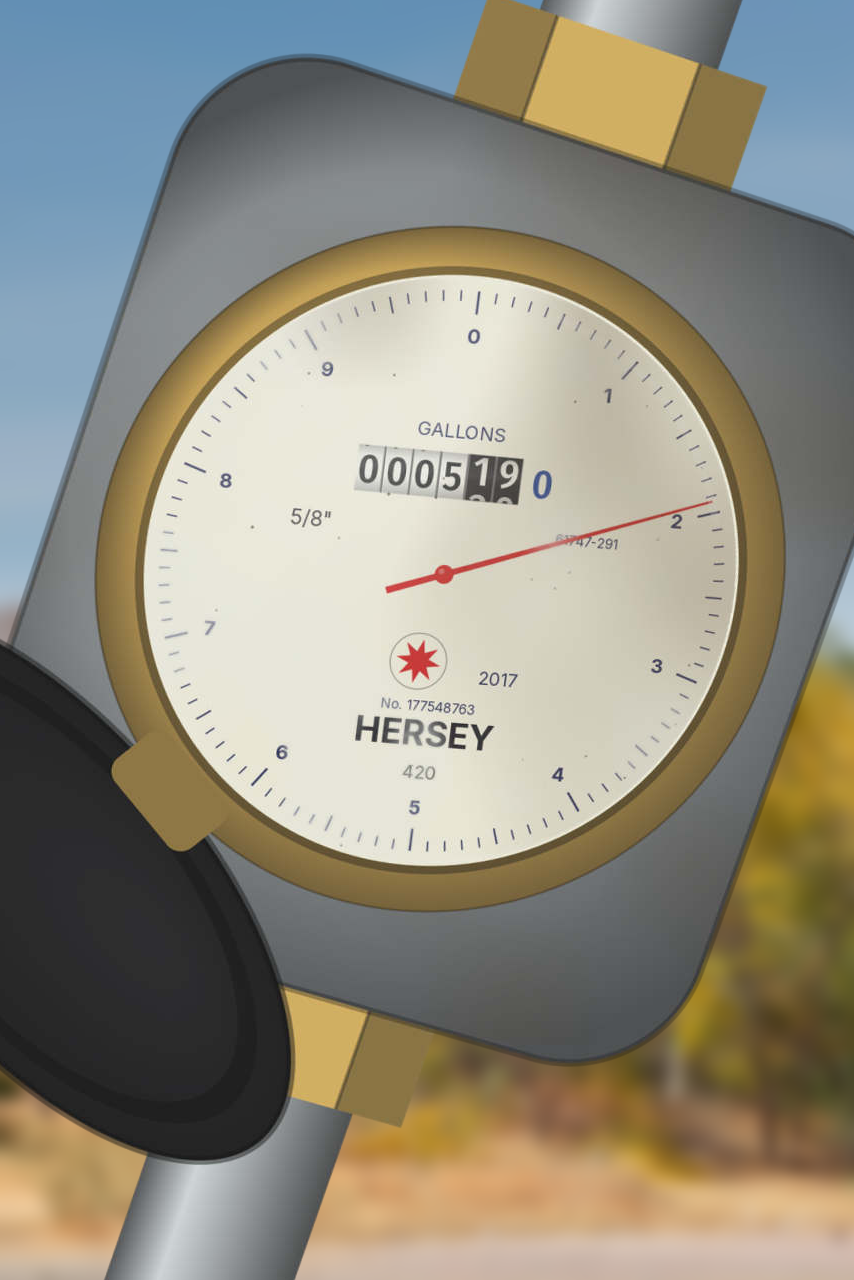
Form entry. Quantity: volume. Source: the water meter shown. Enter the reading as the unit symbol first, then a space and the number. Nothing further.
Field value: gal 5191.9
